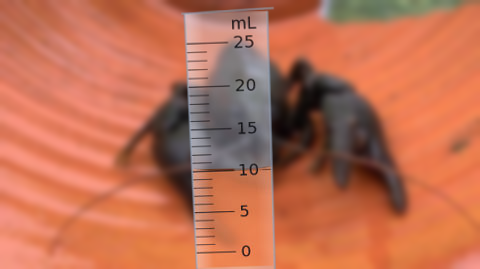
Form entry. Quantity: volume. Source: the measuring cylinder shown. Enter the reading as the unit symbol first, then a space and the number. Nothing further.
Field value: mL 10
